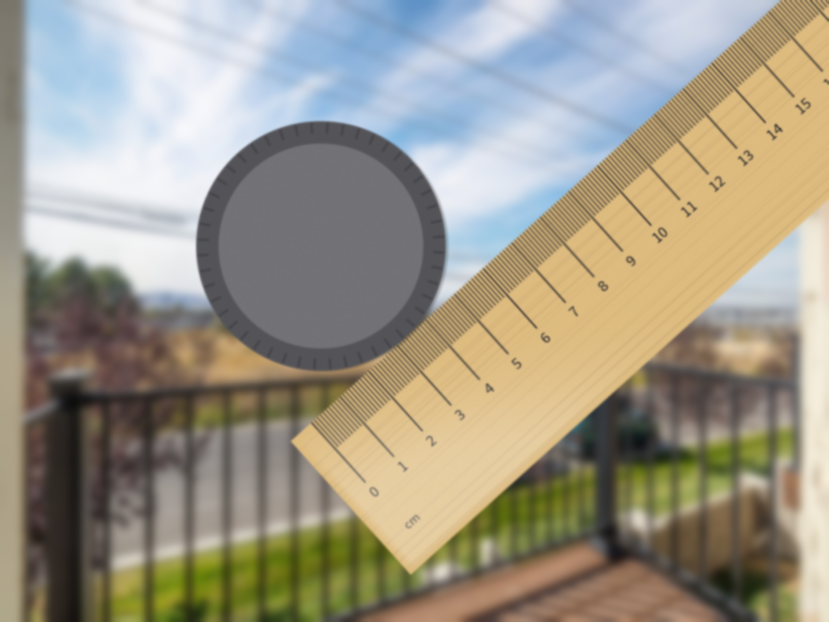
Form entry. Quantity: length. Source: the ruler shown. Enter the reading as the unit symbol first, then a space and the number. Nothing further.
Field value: cm 6.5
